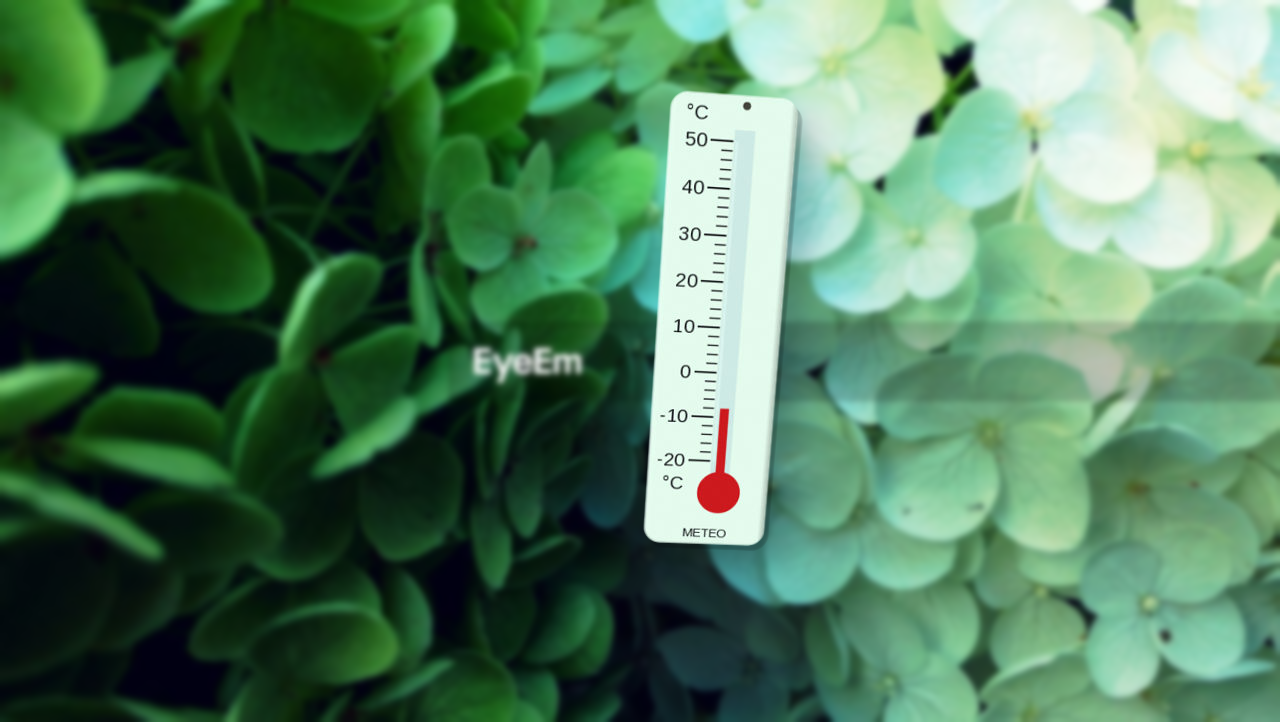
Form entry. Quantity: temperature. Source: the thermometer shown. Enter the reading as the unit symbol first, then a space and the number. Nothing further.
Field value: °C -8
